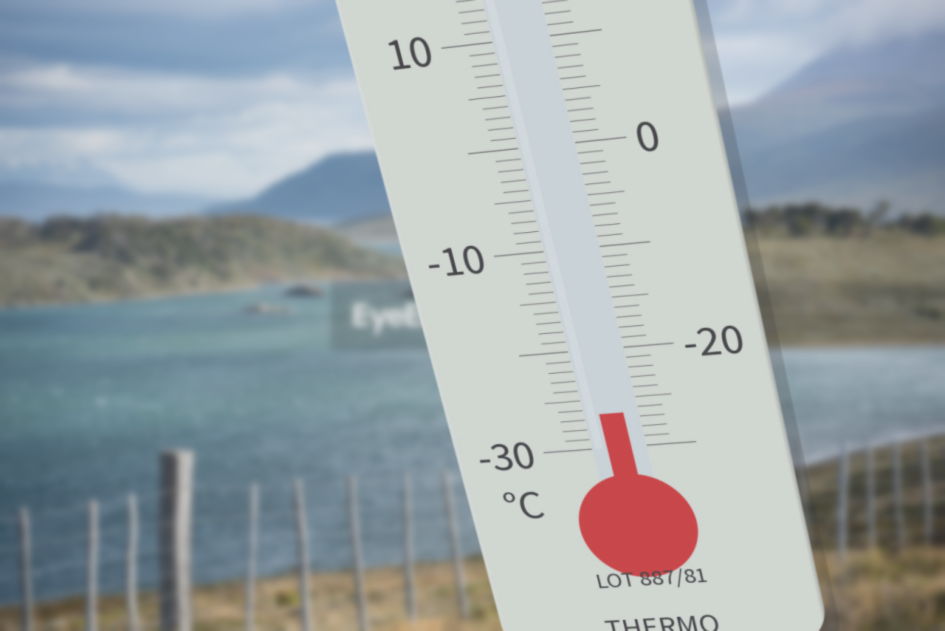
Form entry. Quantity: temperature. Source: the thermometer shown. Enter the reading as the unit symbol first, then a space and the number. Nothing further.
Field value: °C -26.5
